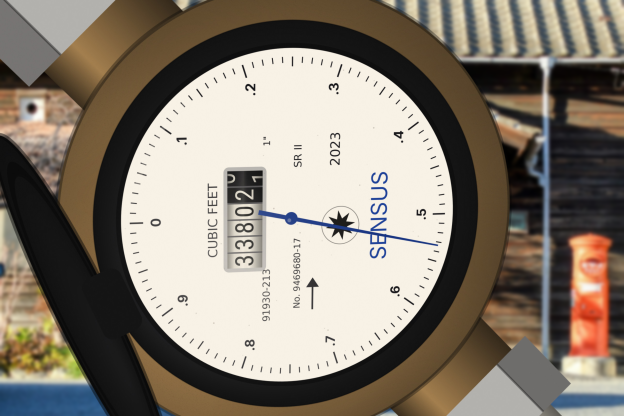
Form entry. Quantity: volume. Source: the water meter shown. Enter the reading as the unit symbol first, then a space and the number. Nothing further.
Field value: ft³ 338020.53
